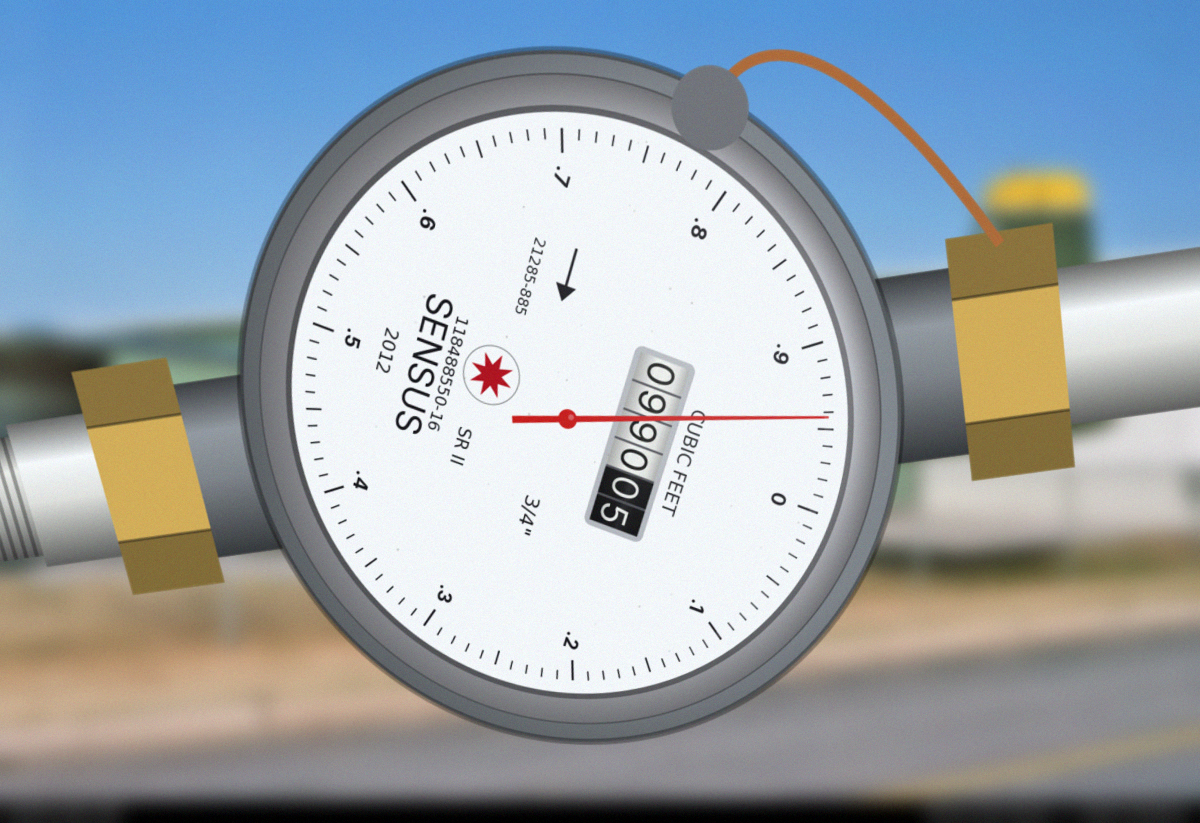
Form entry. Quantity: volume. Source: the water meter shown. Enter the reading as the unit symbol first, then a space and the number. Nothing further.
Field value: ft³ 99004.94
